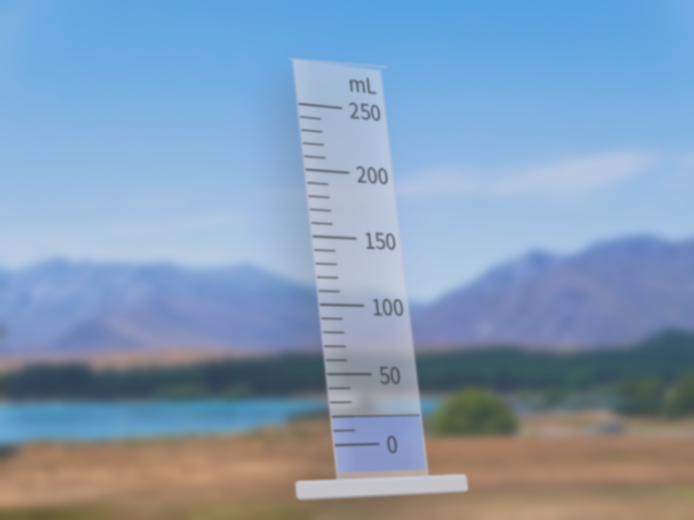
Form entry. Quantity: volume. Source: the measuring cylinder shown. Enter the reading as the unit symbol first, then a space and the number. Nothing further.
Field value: mL 20
